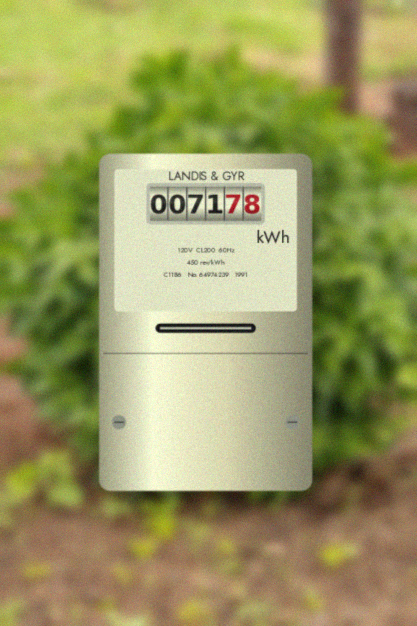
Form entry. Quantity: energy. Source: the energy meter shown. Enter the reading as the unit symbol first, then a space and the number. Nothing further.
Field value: kWh 71.78
